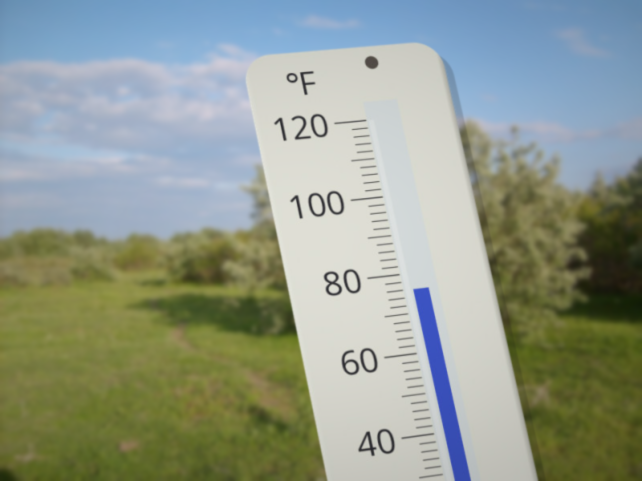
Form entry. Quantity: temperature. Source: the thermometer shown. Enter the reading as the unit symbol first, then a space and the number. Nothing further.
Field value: °F 76
